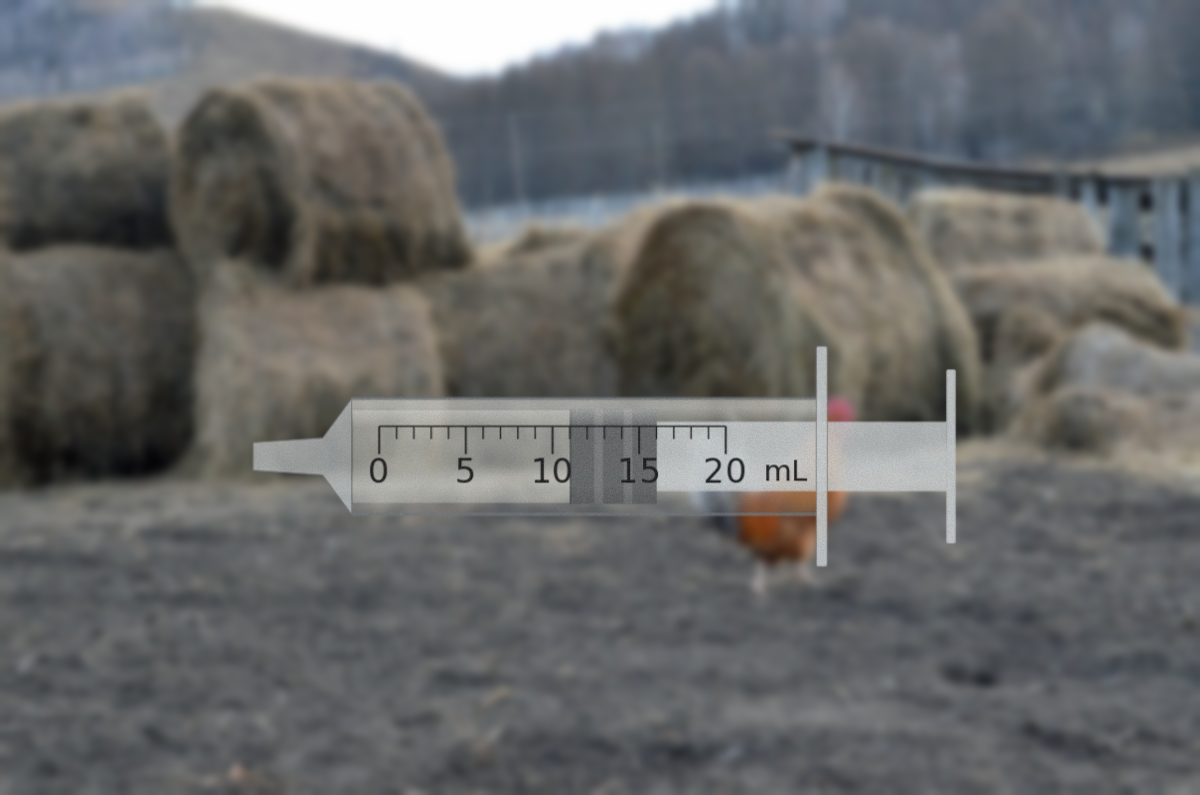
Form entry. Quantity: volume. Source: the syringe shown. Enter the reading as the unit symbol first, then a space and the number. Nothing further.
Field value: mL 11
